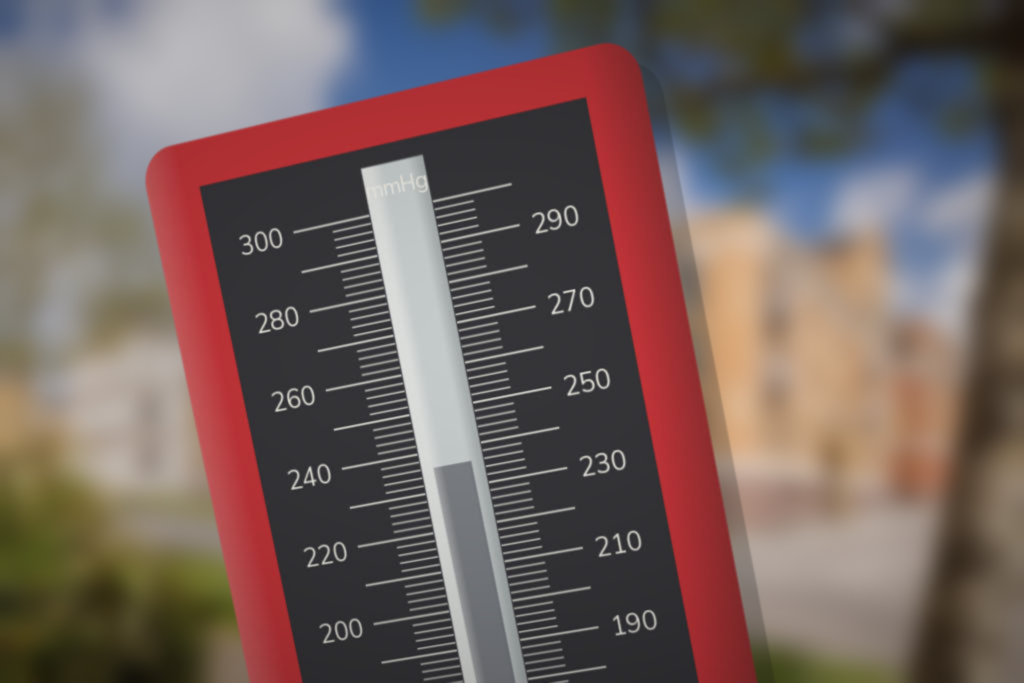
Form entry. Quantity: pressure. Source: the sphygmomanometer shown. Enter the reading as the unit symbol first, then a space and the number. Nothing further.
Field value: mmHg 236
